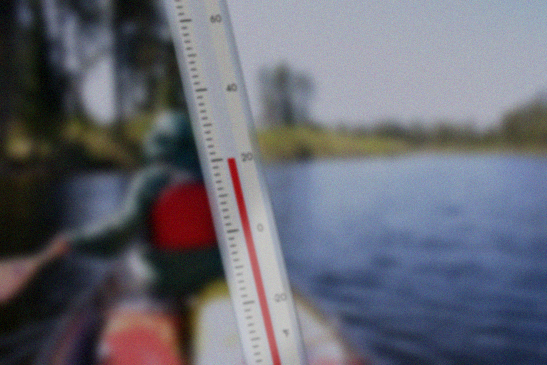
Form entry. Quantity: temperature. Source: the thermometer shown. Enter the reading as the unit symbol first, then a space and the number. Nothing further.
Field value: °F 20
